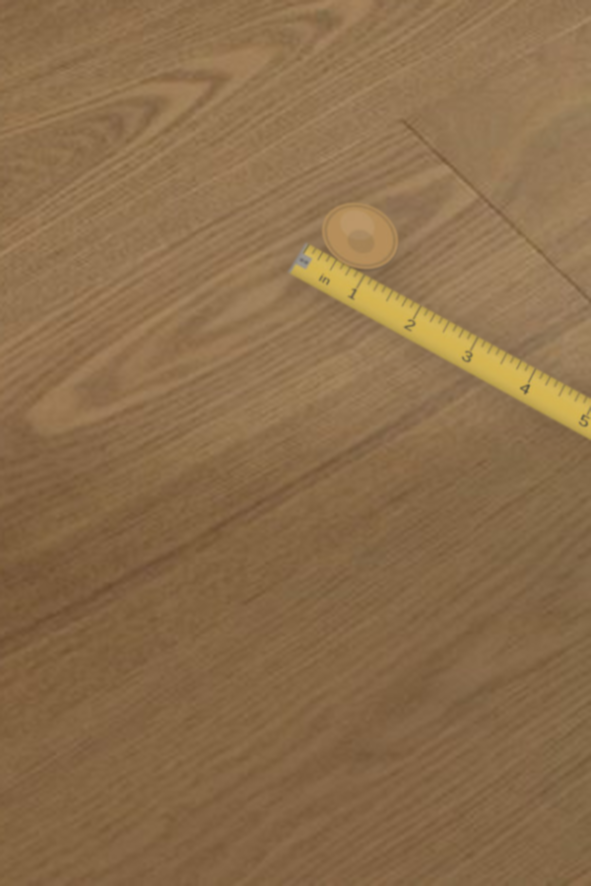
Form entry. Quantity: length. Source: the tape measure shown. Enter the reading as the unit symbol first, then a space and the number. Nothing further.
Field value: in 1.25
